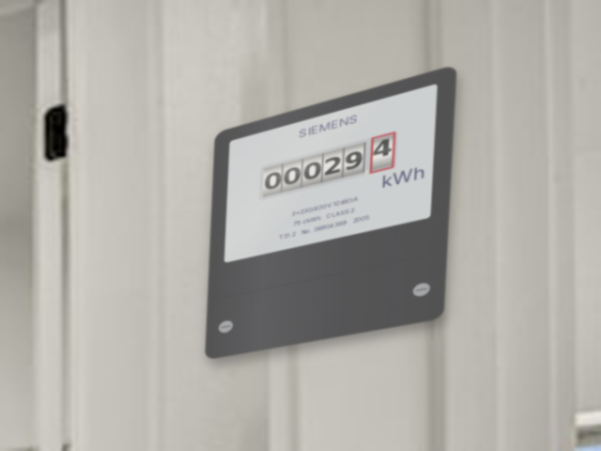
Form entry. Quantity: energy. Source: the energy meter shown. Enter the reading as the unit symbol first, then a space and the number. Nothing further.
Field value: kWh 29.4
